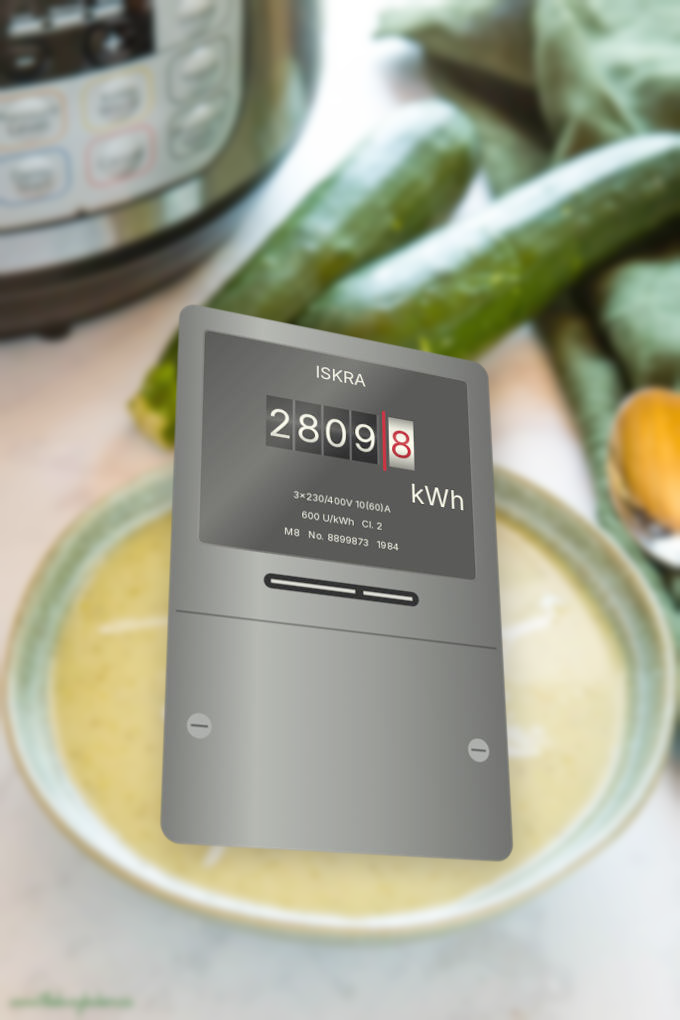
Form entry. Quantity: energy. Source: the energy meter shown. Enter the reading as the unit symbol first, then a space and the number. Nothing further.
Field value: kWh 2809.8
